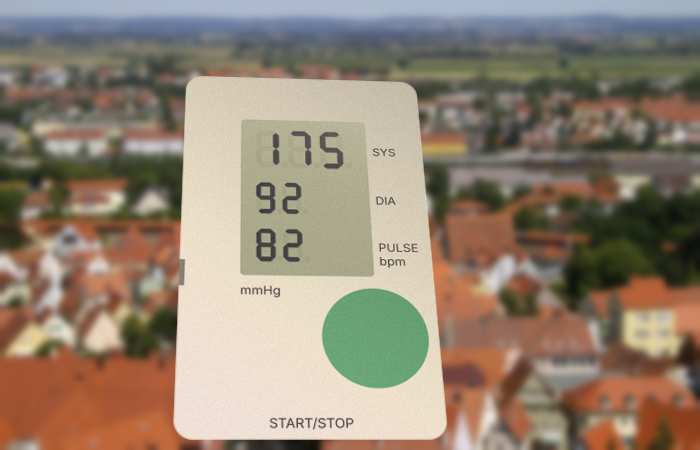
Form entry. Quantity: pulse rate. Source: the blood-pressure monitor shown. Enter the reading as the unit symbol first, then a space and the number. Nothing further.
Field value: bpm 82
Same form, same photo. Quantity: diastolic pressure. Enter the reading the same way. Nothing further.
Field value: mmHg 92
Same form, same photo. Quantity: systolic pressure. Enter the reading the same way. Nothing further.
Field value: mmHg 175
